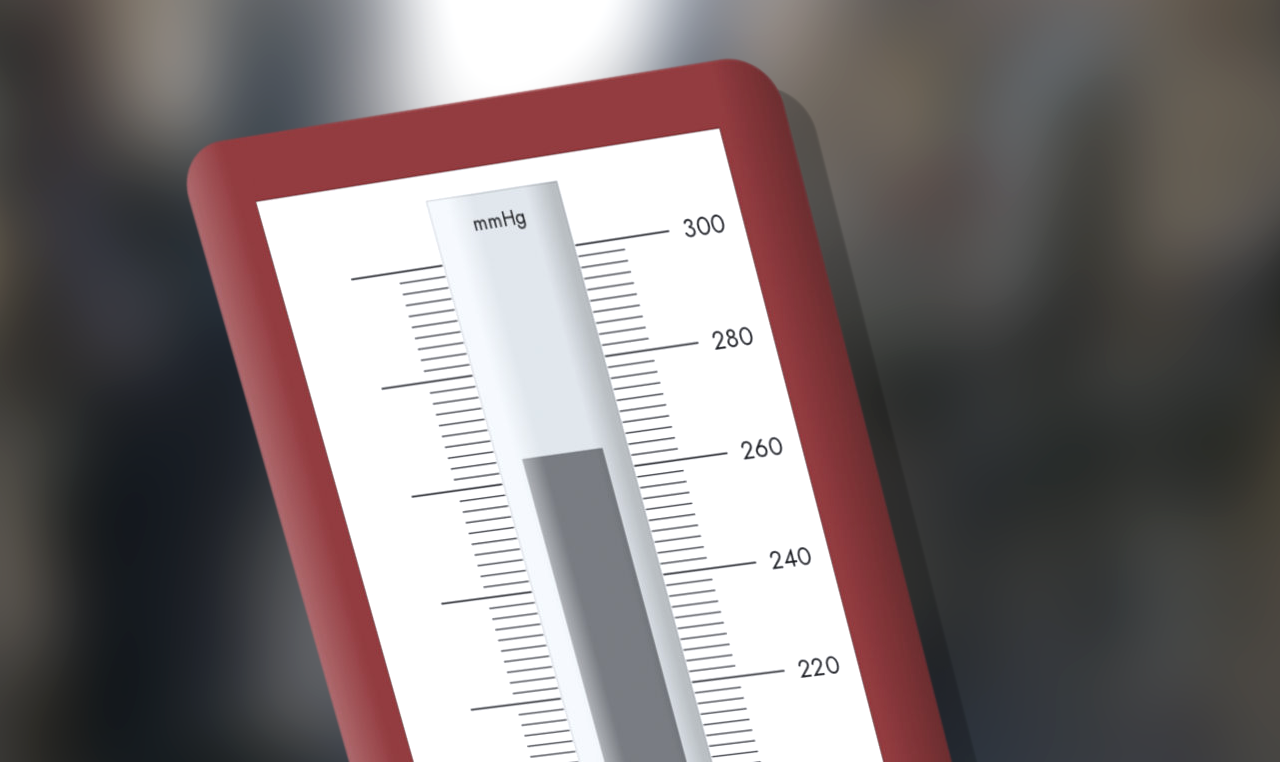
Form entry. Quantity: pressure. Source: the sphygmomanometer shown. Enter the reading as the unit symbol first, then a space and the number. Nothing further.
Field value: mmHg 264
